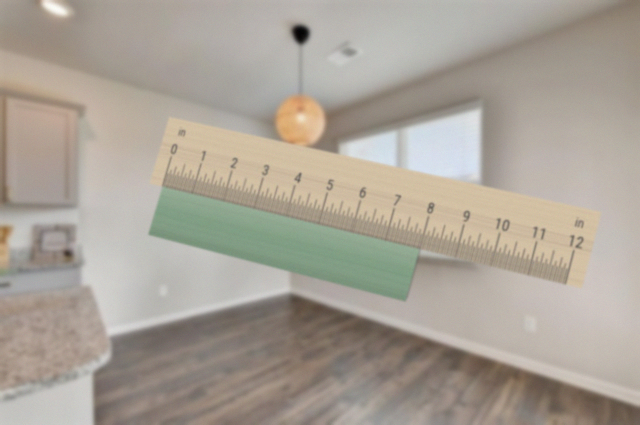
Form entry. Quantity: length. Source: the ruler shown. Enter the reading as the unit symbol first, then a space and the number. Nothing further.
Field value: in 8
